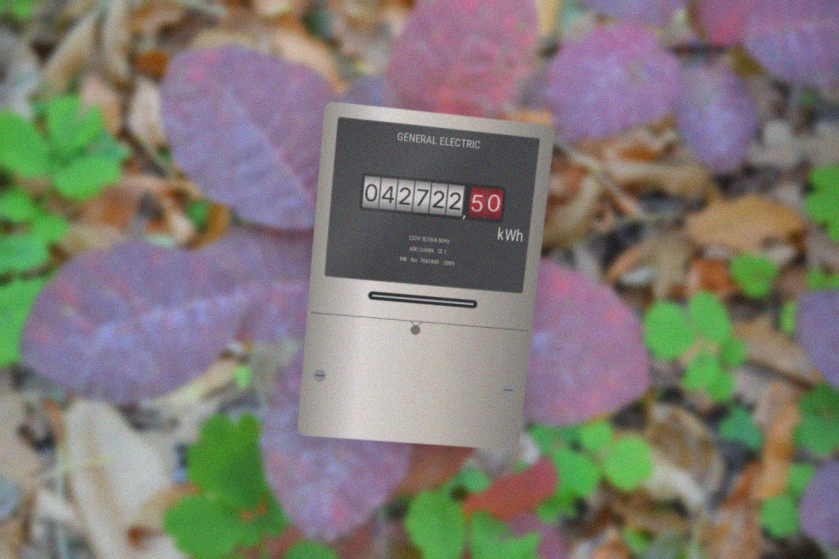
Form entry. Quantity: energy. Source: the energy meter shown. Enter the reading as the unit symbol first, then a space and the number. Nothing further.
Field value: kWh 42722.50
